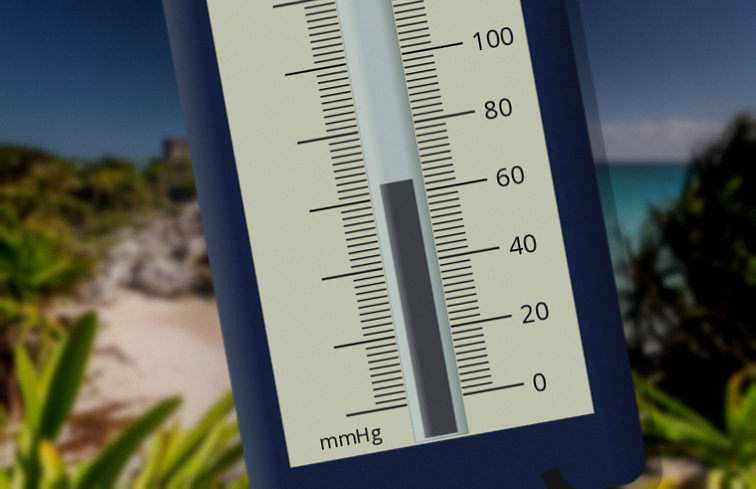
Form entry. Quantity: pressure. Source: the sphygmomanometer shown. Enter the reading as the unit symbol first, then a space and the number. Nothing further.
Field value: mmHg 64
